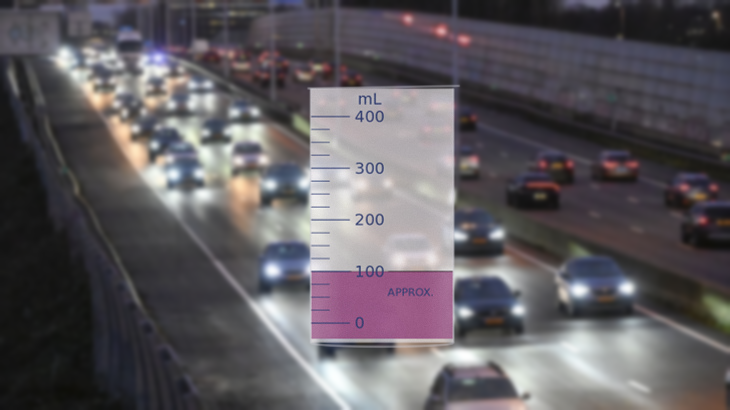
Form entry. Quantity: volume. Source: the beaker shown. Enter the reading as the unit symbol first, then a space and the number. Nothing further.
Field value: mL 100
